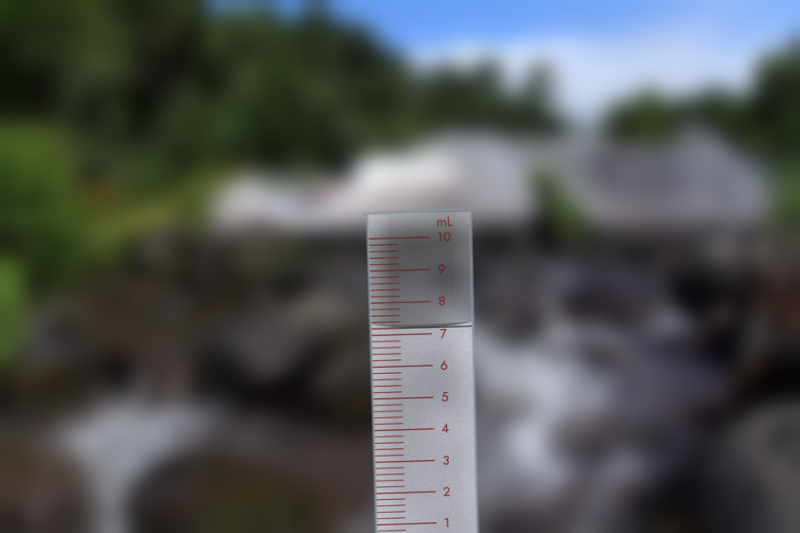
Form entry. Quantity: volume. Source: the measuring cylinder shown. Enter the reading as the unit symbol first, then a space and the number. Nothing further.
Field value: mL 7.2
